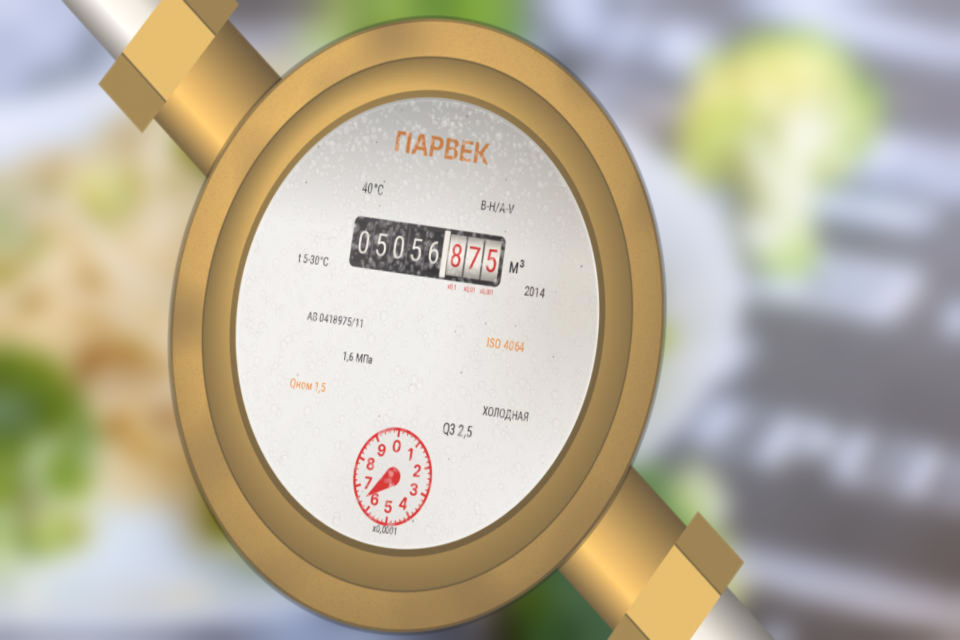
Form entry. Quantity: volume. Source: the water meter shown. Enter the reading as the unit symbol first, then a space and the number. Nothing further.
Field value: m³ 5056.8756
